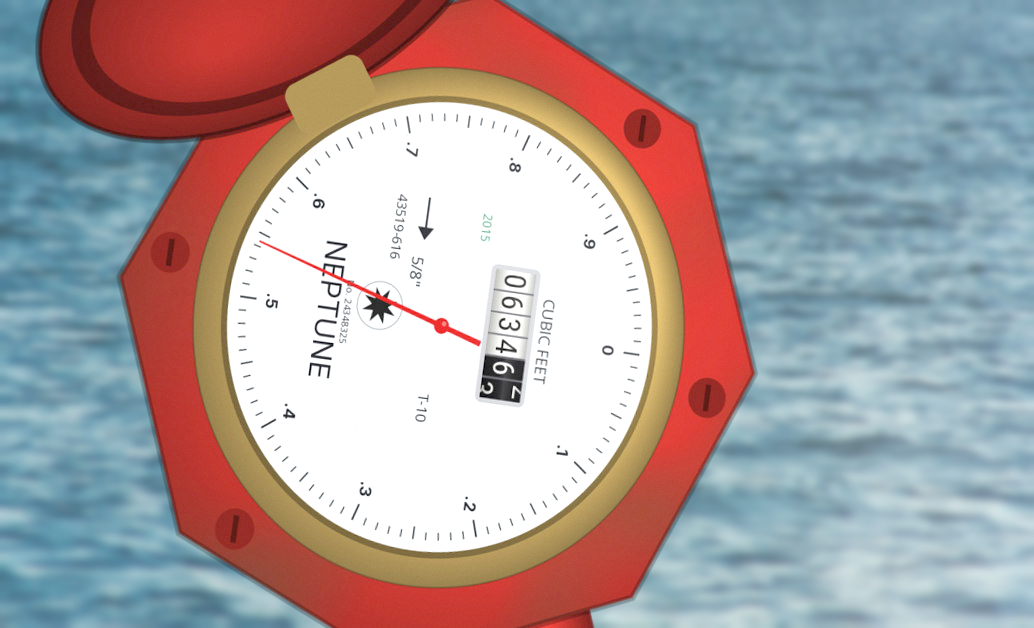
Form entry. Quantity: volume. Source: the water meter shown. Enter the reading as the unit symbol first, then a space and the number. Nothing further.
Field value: ft³ 63462.54
